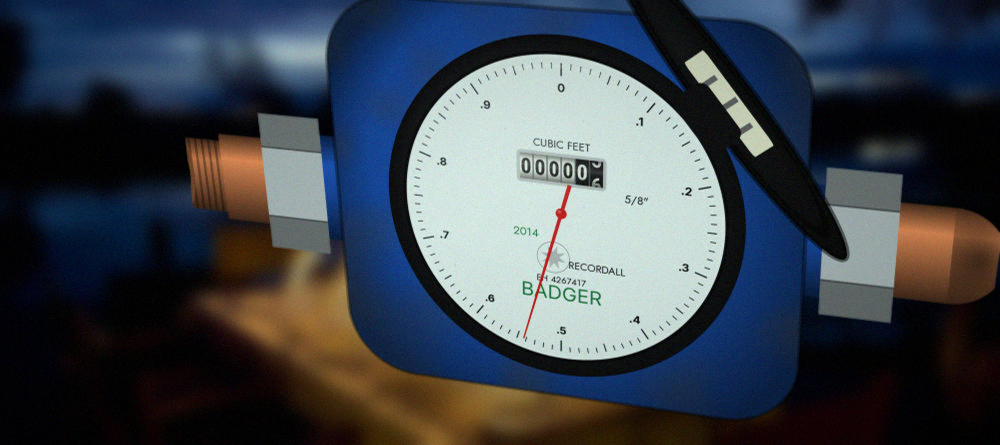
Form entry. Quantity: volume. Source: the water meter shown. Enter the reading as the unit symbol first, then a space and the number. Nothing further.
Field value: ft³ 5.54
